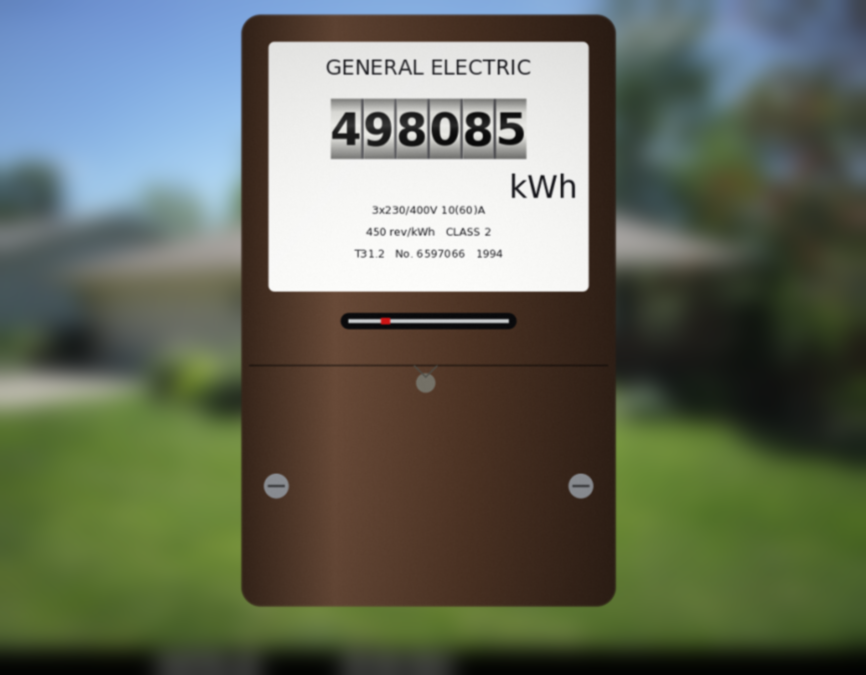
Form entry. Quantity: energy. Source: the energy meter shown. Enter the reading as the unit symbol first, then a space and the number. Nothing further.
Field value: kWh 498085
